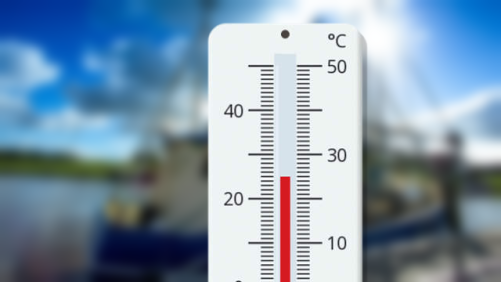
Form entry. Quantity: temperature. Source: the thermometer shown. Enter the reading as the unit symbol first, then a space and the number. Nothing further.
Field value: °C 25
